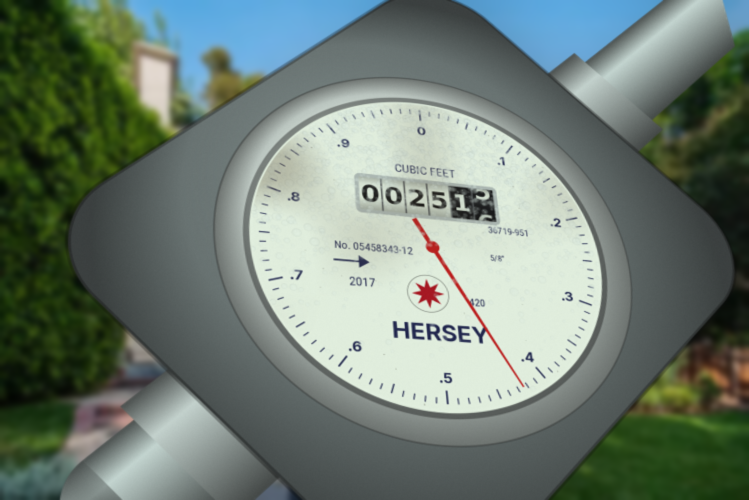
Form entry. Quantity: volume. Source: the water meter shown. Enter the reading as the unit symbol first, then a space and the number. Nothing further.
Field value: ft³ 2515.42
